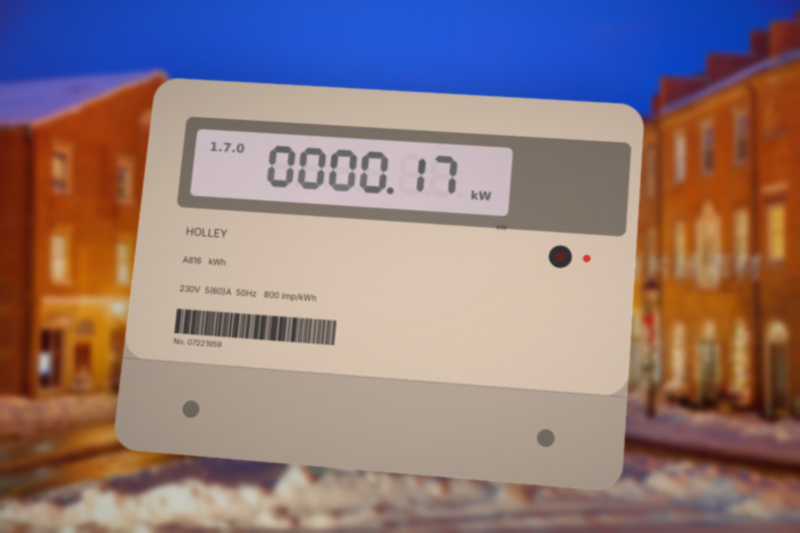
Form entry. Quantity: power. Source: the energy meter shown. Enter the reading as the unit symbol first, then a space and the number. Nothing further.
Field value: kW 0.17
